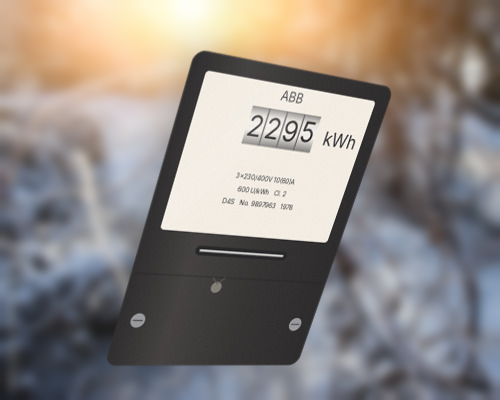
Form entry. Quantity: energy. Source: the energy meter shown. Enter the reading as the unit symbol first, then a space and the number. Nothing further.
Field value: kWh 2295
